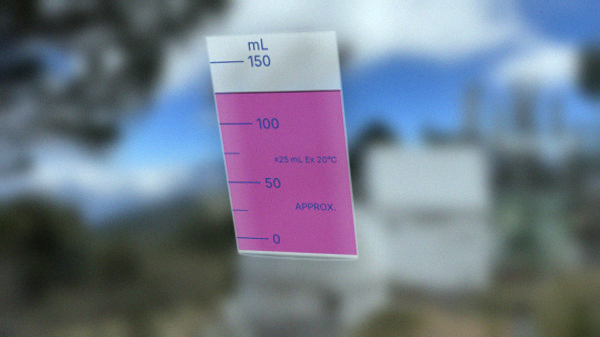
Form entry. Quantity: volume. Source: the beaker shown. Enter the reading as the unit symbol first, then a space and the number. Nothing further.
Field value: mL 125
